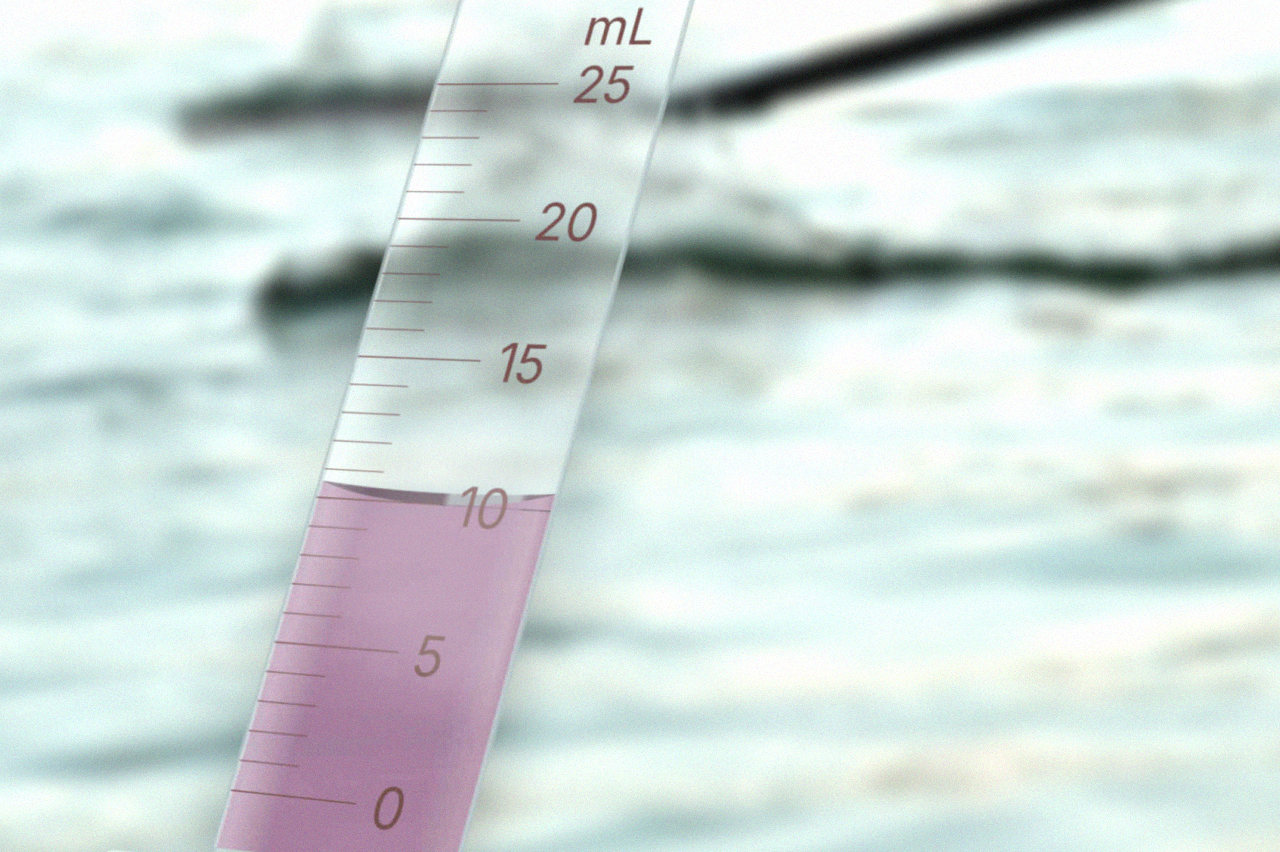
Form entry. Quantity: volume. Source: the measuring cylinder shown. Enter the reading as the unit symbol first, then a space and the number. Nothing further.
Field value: mL 10
